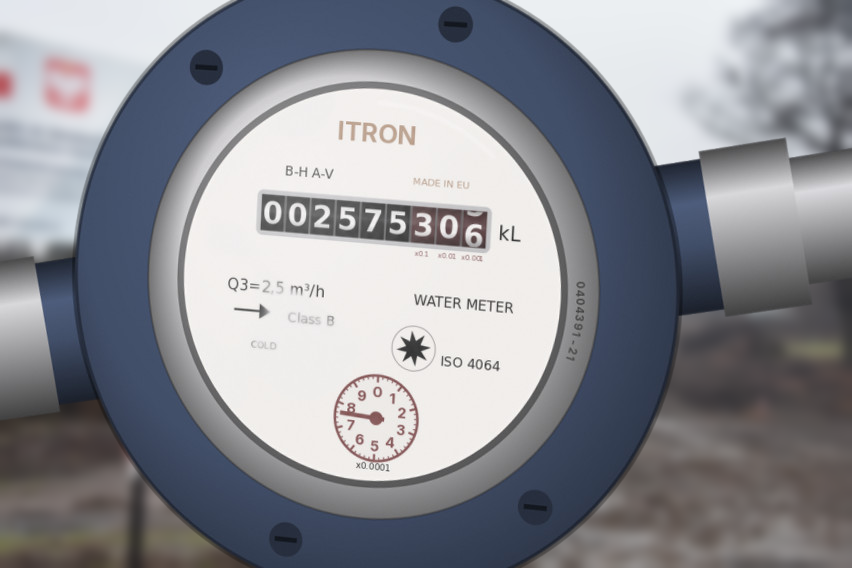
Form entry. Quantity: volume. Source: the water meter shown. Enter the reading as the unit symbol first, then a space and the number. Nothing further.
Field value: kL 2575.3057
